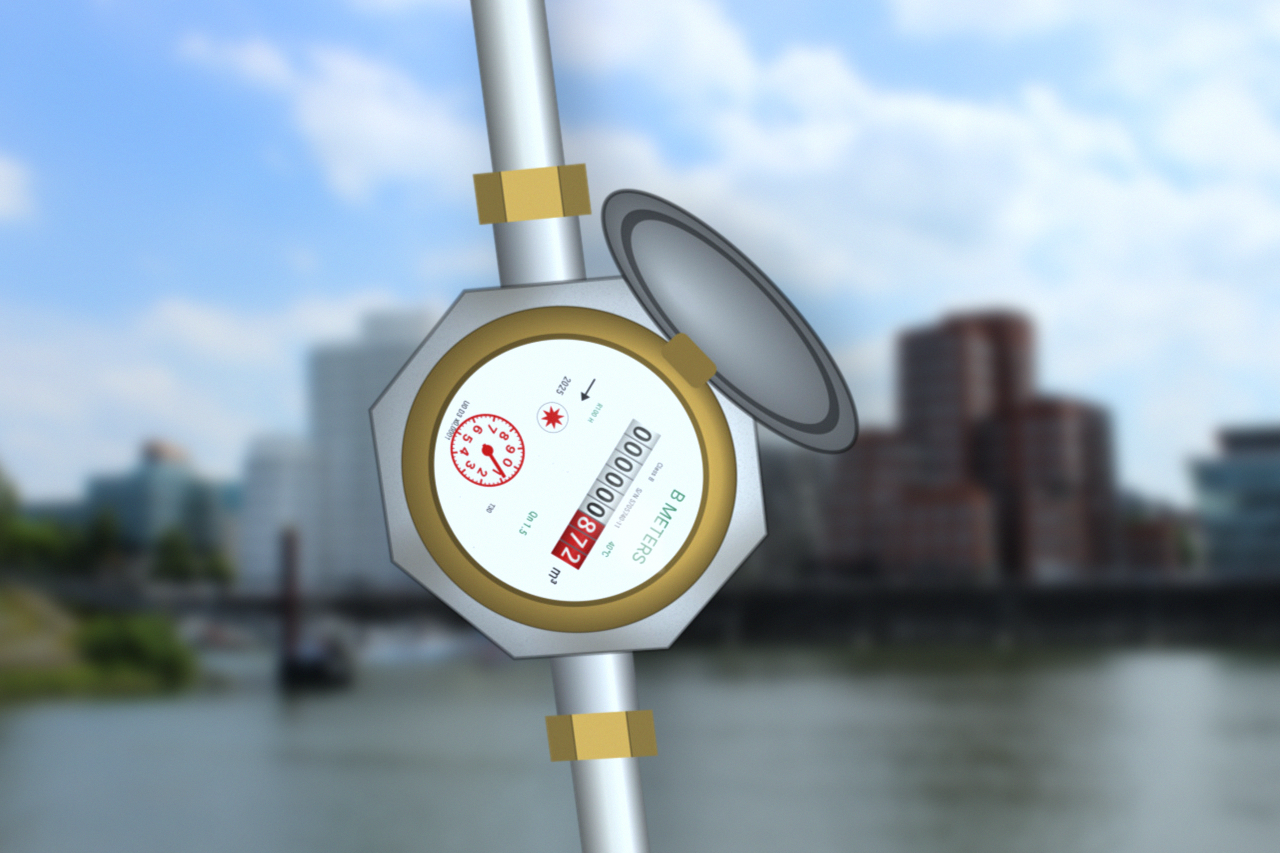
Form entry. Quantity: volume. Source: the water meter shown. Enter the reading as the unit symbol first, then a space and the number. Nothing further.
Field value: m³ 0.8720
